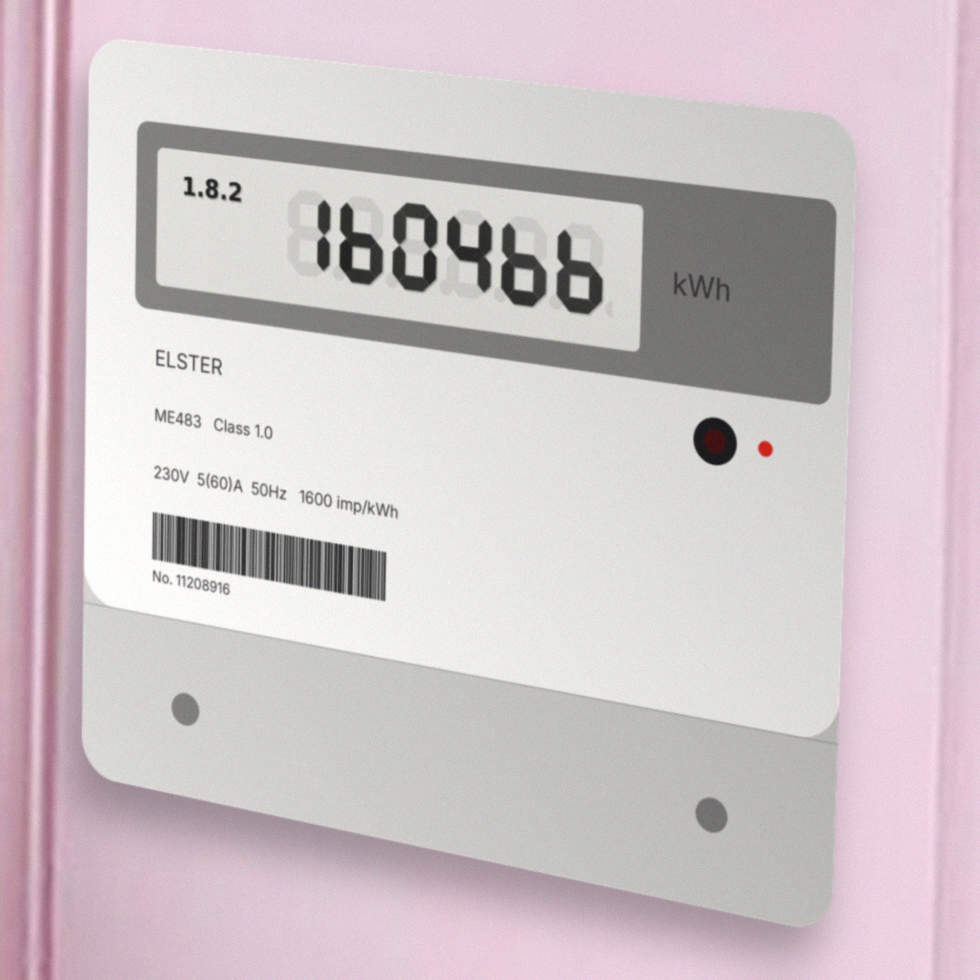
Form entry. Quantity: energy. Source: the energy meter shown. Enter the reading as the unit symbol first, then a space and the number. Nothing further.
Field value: kWh 160466
